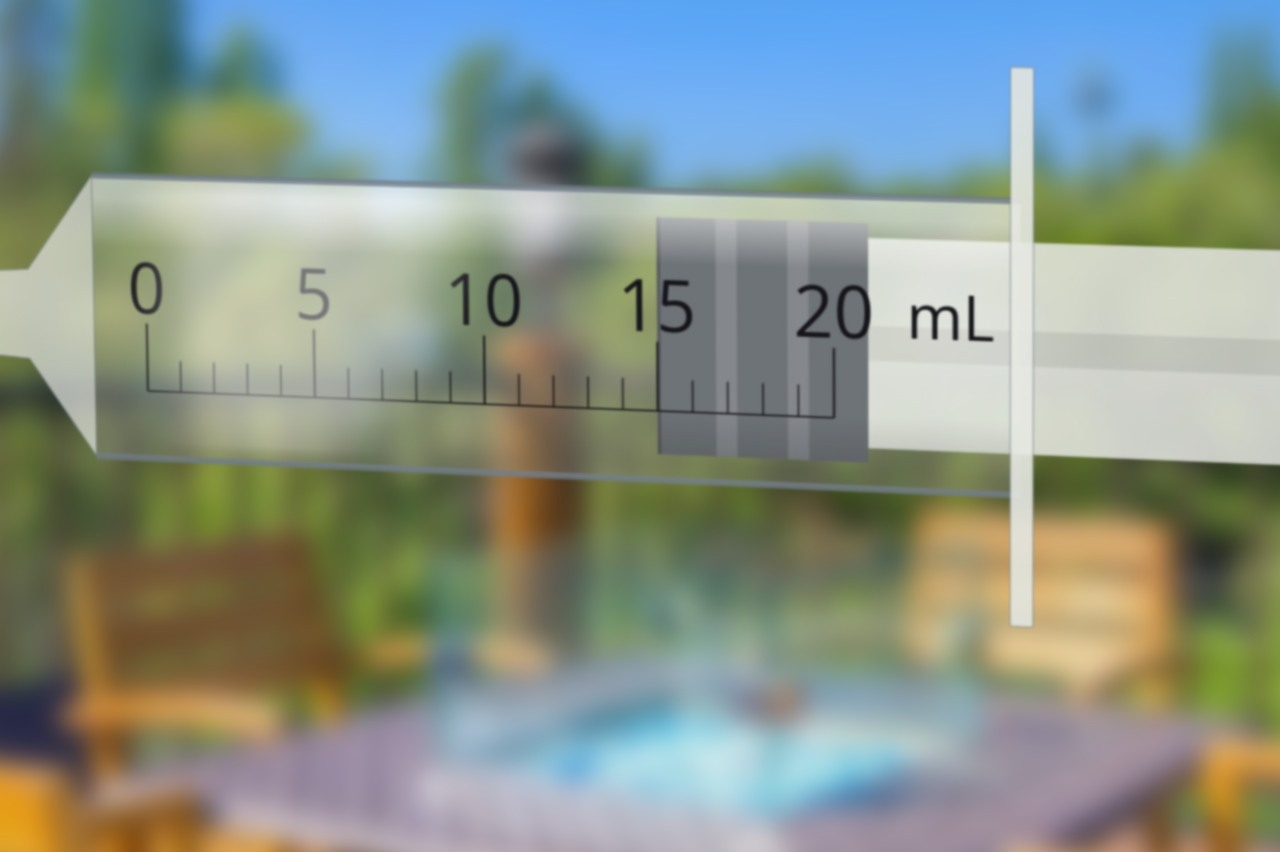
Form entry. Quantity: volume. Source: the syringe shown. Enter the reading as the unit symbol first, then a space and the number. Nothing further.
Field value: mL 15
